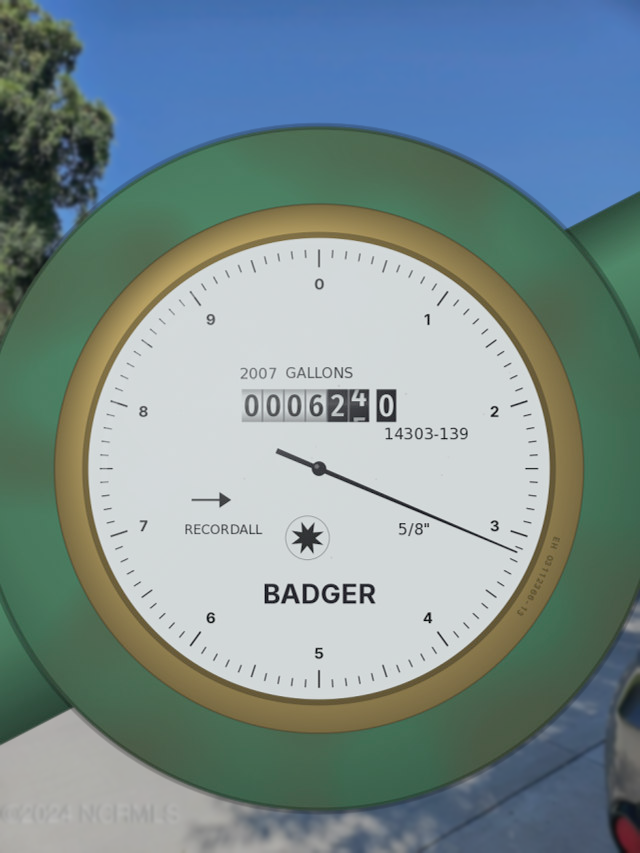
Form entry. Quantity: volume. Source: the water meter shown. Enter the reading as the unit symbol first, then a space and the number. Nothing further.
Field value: gal 6243.1
